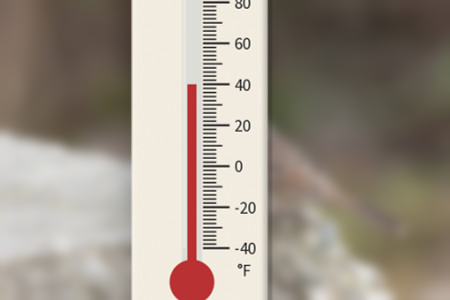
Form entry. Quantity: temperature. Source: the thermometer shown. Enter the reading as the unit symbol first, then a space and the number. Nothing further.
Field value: °F 40
